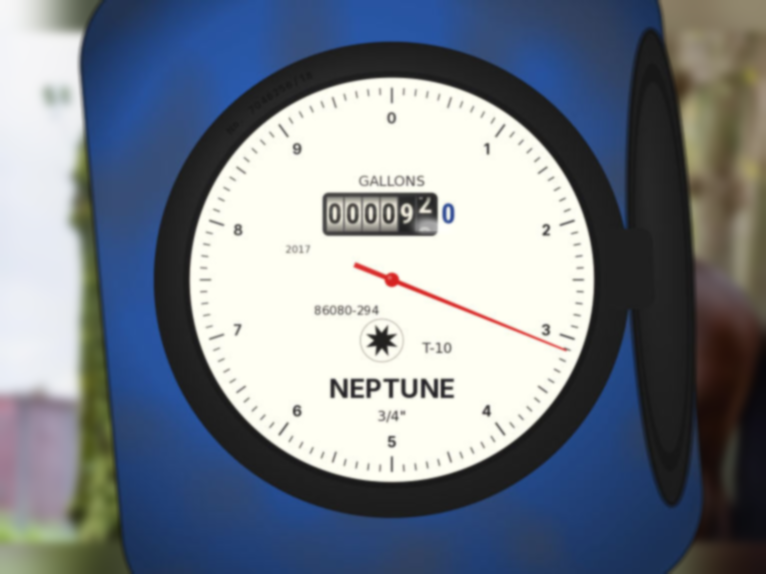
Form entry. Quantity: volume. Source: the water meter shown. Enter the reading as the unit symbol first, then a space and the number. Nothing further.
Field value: gal 923.1
